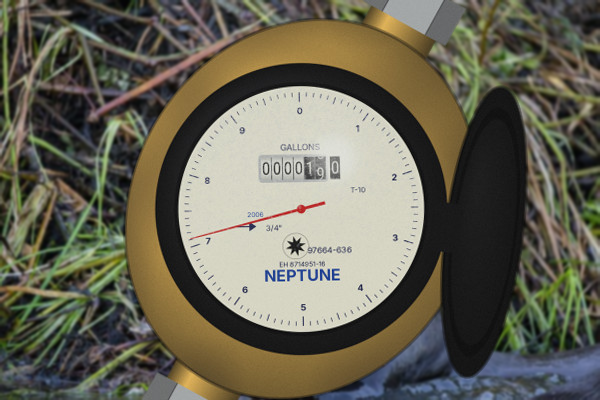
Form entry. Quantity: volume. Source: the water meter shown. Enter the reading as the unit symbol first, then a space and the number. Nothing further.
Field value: gal 187.1
